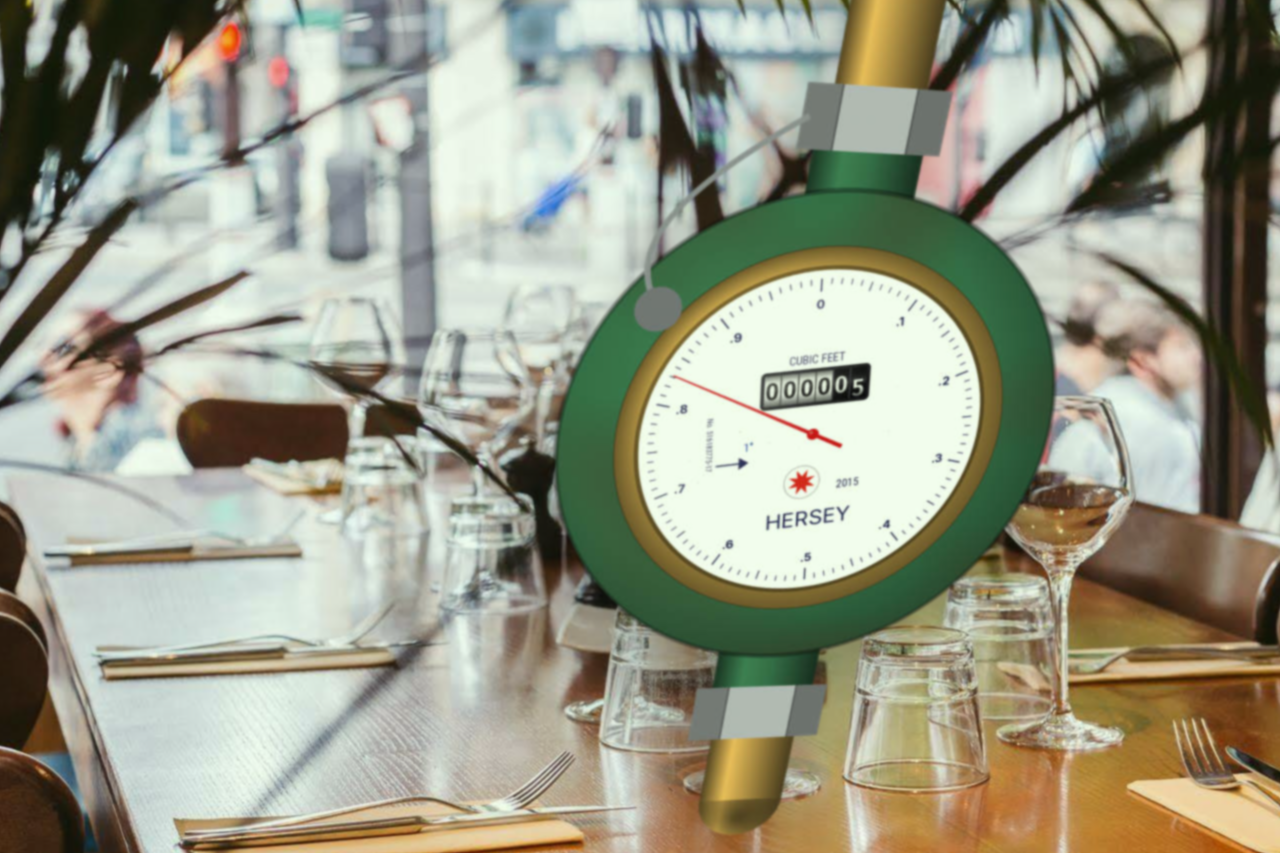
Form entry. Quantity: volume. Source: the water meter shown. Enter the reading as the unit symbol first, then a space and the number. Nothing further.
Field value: ft³ 4.83
